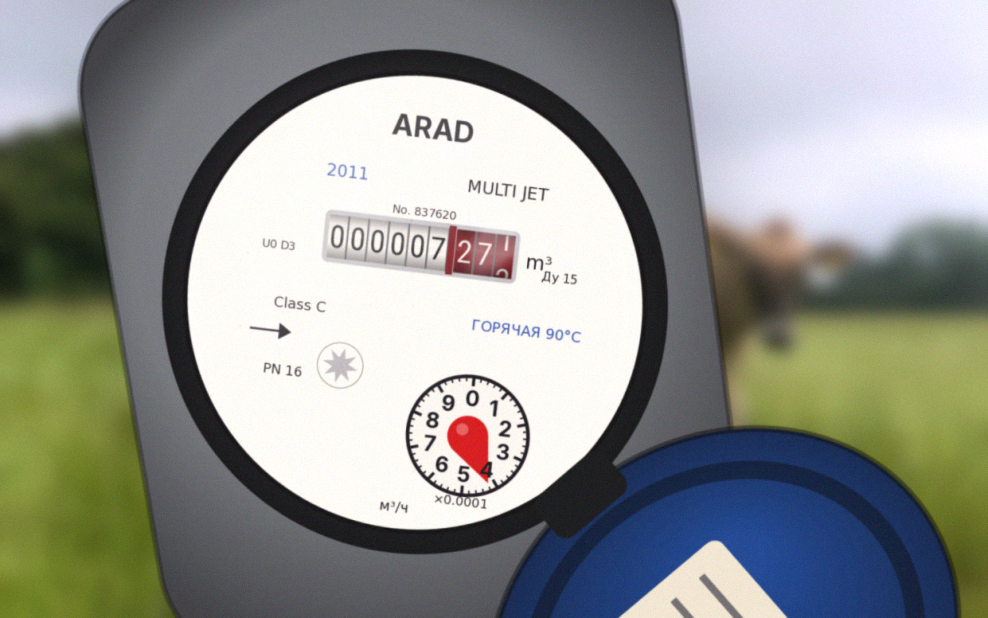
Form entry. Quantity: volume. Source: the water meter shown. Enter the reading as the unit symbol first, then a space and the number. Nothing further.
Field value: m³ 7.2714
